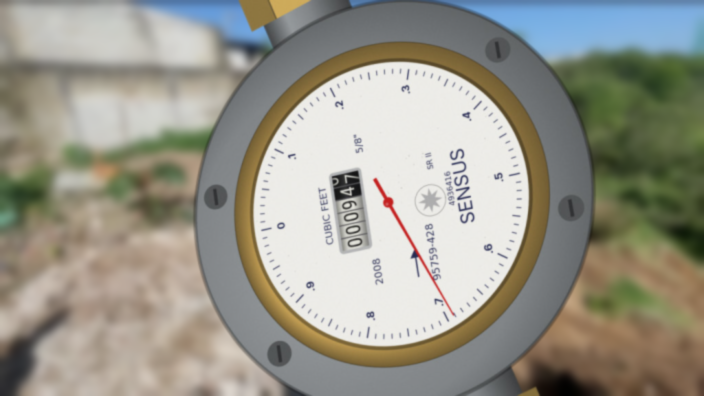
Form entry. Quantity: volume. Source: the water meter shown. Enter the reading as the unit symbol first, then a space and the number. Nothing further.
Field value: ft³ 946.69
